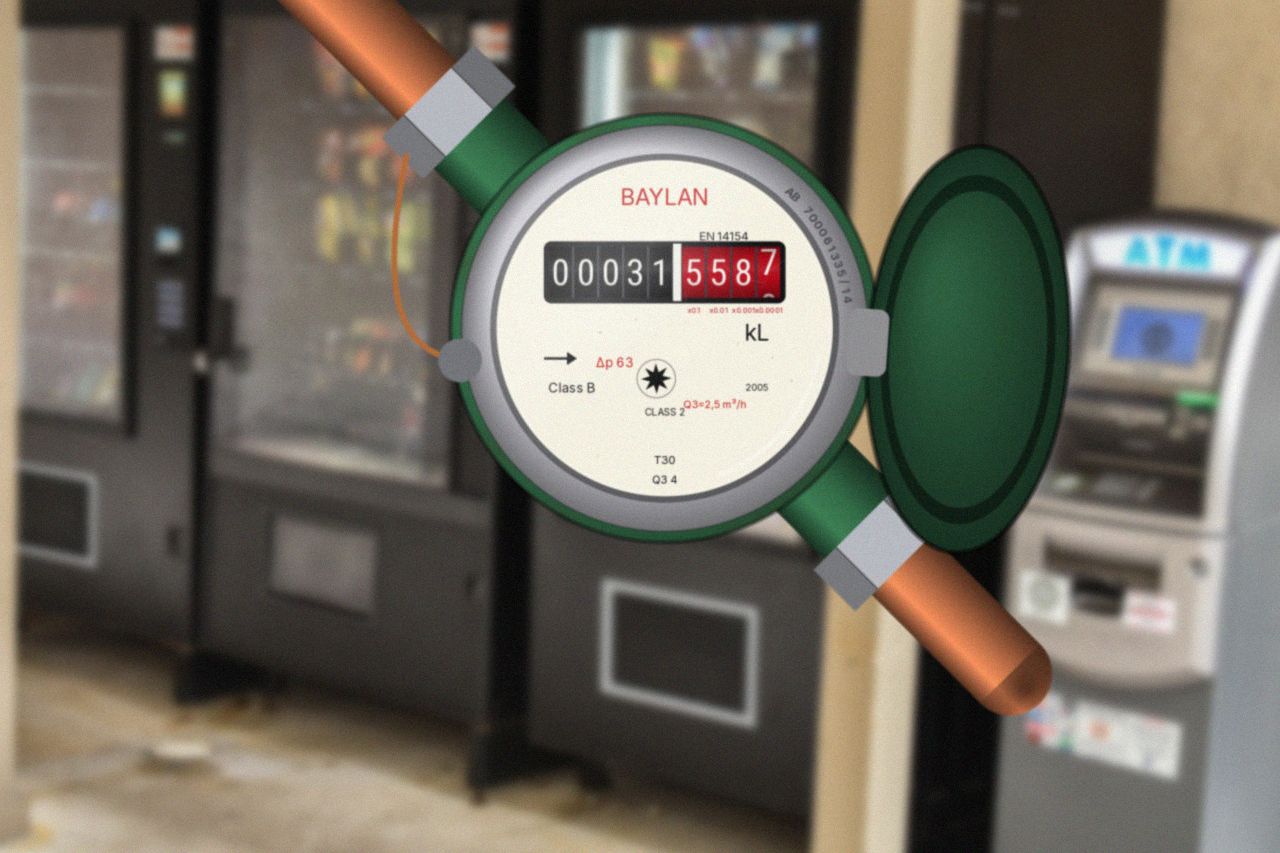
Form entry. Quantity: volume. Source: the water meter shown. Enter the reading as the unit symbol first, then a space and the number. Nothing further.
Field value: kL 31.5587
